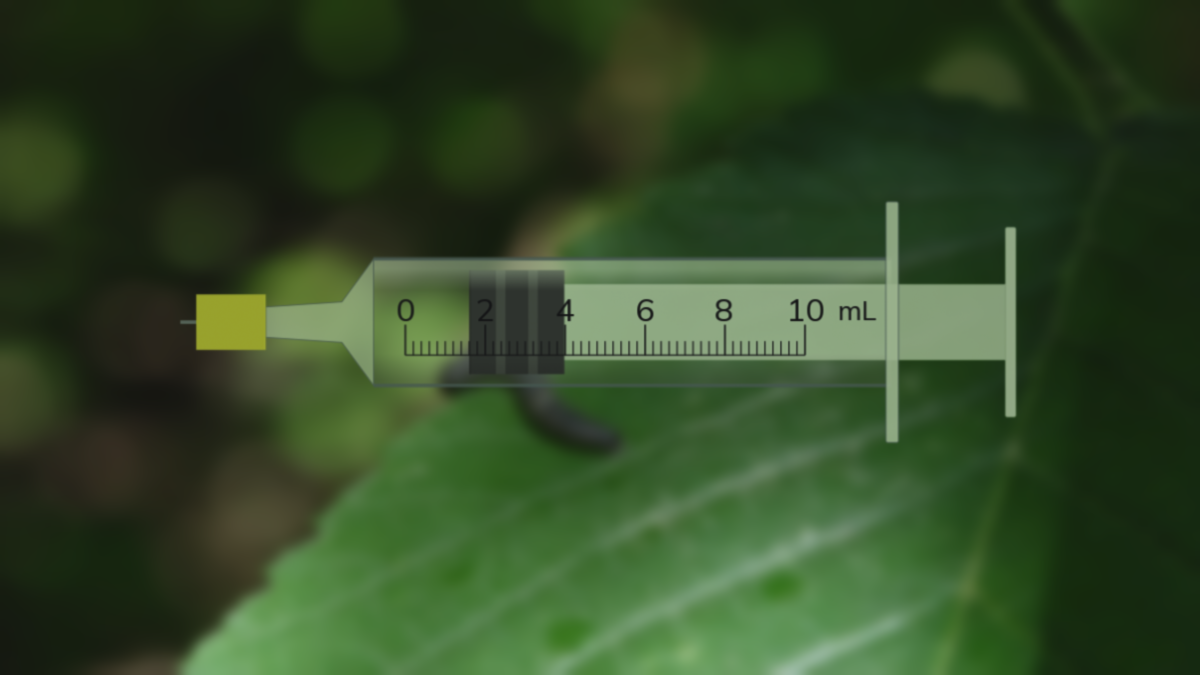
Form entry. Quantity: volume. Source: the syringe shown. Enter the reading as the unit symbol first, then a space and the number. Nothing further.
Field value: mL 1.6
